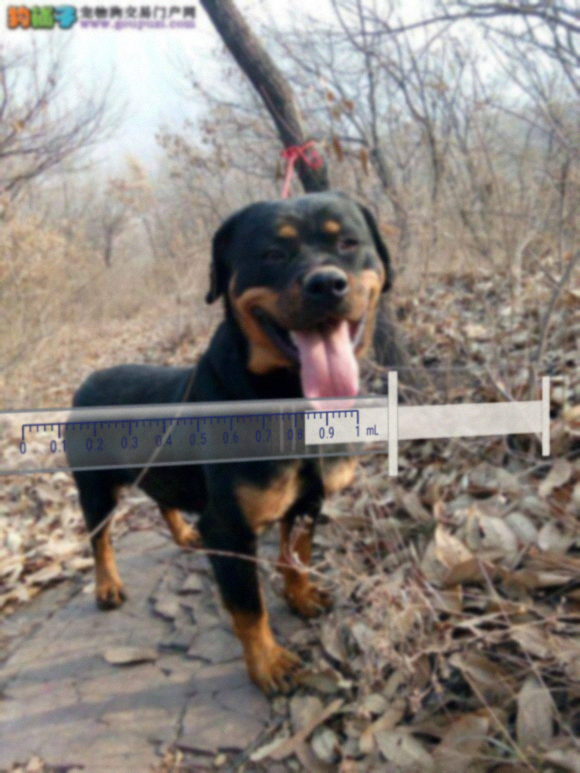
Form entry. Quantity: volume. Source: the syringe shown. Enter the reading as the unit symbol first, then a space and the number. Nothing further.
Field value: mL 0.72
